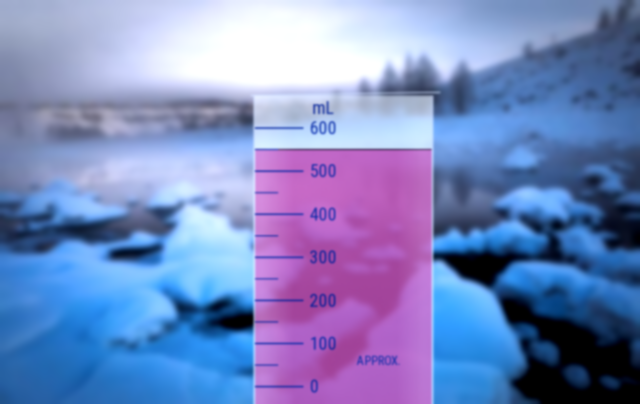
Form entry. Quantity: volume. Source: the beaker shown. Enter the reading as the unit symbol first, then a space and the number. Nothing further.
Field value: mL 550
